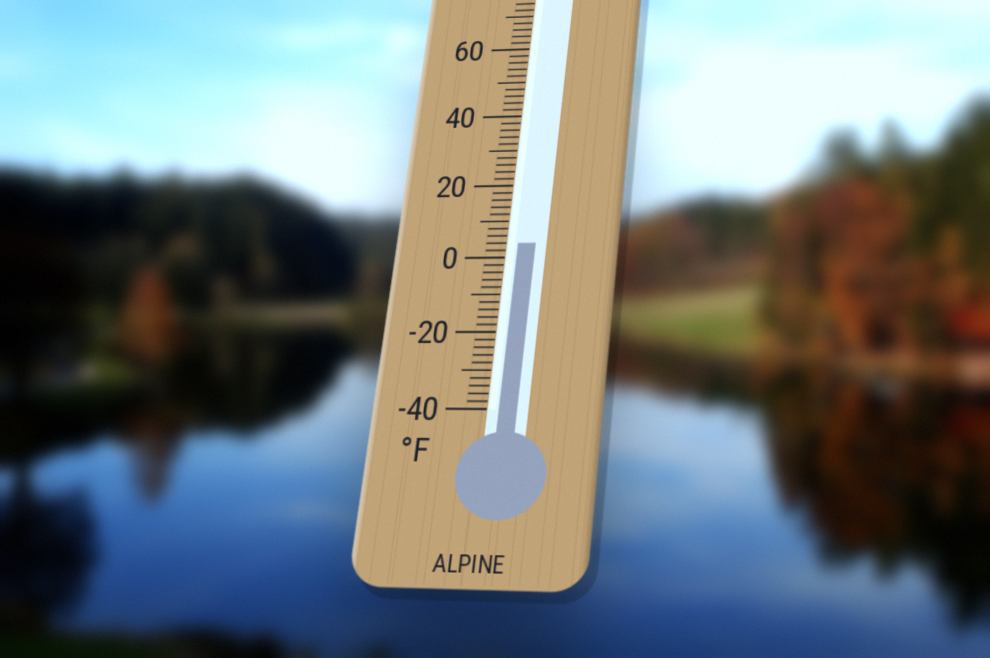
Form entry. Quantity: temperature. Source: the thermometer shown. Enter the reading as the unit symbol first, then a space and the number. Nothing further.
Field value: °F 4
